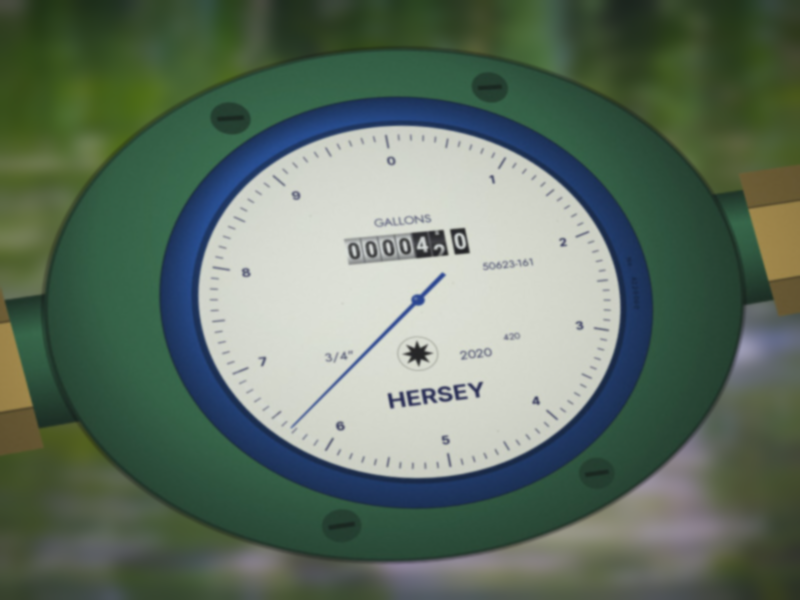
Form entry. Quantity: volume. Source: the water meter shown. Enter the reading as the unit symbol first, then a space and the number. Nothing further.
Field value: gal 416.3
